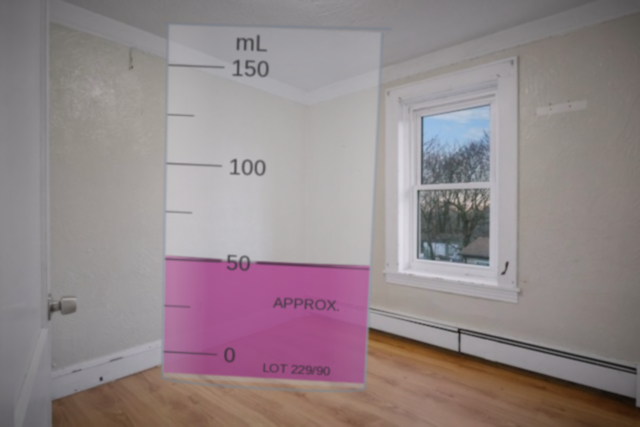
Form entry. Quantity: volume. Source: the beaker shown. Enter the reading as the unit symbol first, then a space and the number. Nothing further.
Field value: mL 50
